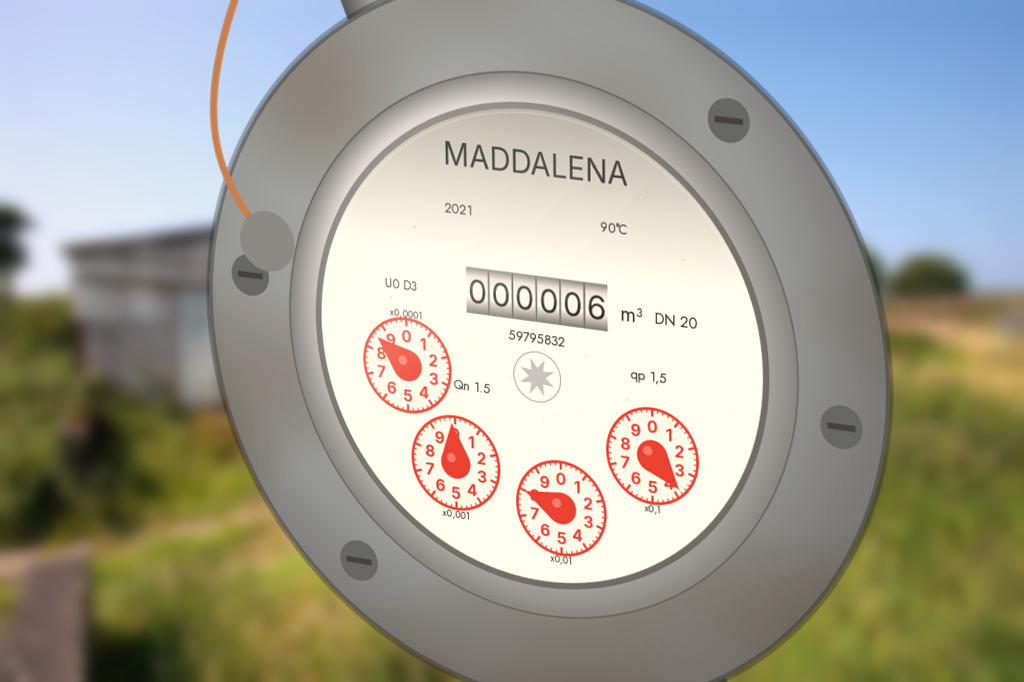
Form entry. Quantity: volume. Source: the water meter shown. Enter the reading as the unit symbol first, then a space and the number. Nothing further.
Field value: m³ 6.3798
